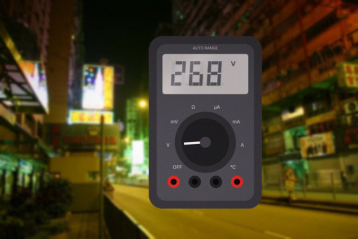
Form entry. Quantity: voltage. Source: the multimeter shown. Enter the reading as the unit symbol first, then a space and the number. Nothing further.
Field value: V 268
